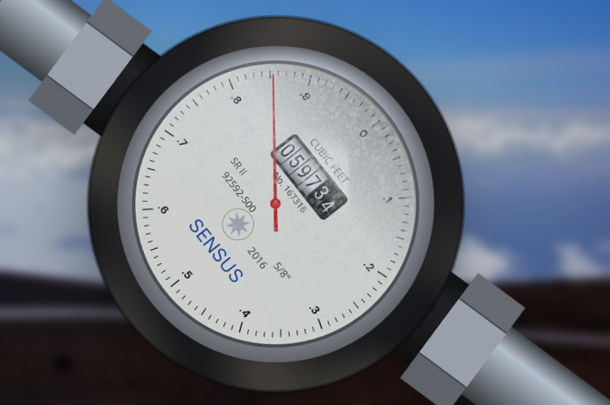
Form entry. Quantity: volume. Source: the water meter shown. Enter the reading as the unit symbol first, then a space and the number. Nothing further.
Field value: ft³ 59733.85
